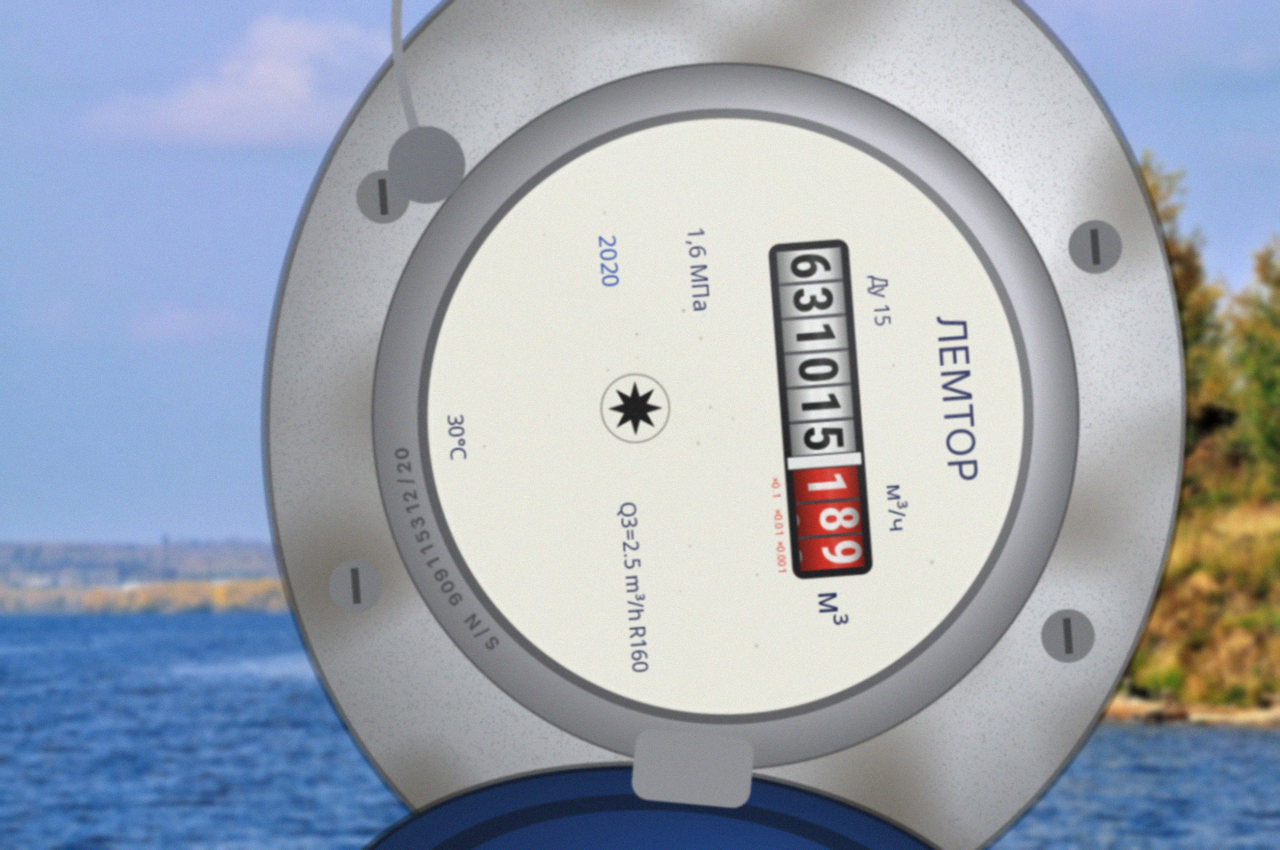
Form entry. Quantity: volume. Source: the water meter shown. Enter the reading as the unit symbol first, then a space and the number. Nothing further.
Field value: m³ 631015.189
